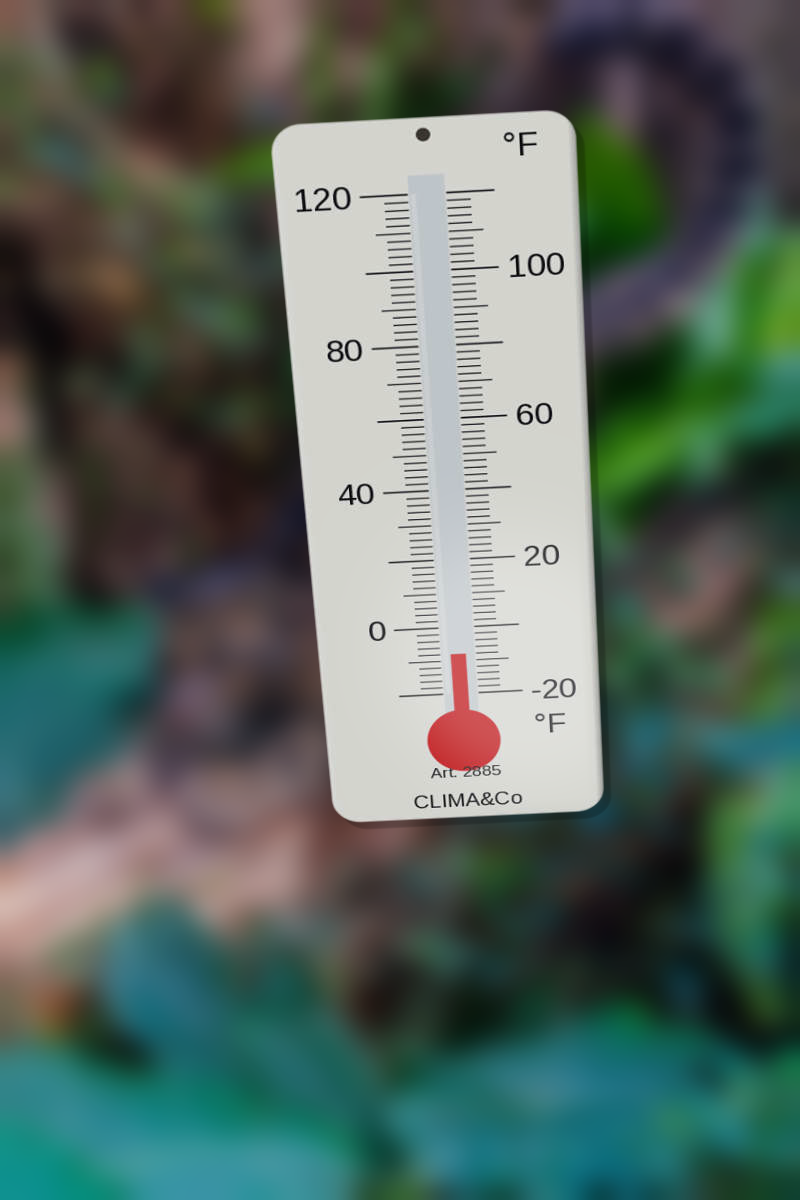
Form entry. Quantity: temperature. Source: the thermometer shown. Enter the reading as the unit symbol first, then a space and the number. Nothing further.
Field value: °F -8
